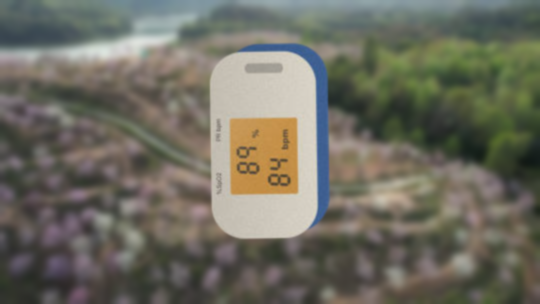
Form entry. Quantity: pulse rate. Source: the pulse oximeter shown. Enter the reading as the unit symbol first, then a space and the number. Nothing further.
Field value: bpm 84
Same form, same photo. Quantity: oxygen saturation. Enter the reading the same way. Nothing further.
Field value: % 89
